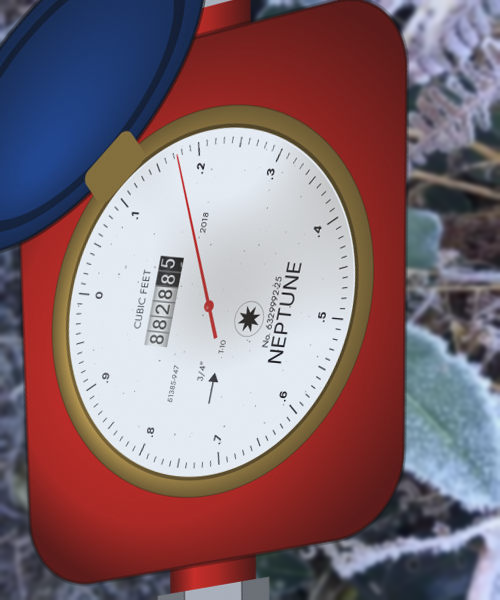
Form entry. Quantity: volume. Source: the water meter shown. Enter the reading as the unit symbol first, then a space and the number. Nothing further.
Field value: ft³ 882885.17
